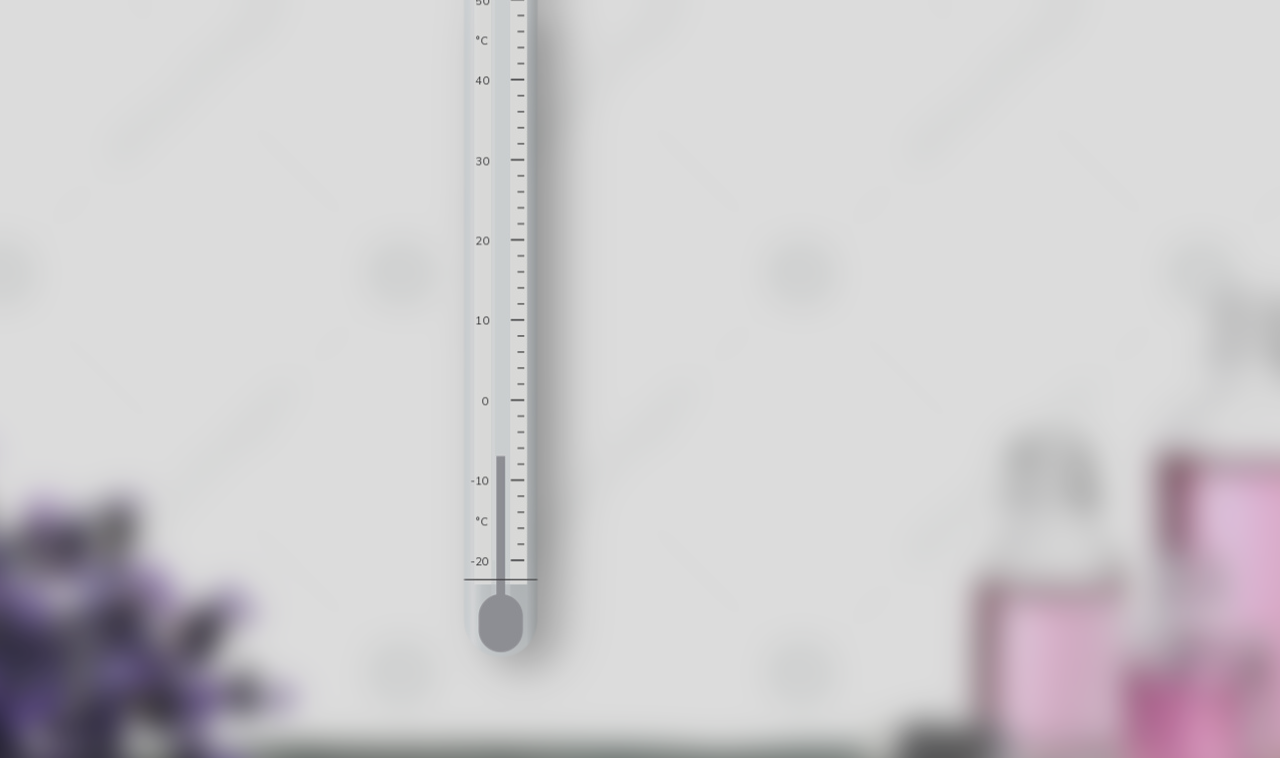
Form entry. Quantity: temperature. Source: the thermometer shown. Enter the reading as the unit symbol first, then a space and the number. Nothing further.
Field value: °C -7
